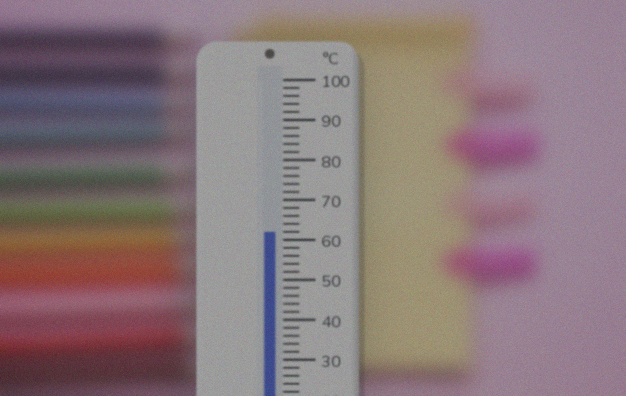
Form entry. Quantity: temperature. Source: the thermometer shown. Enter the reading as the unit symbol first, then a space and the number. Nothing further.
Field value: °C 62
